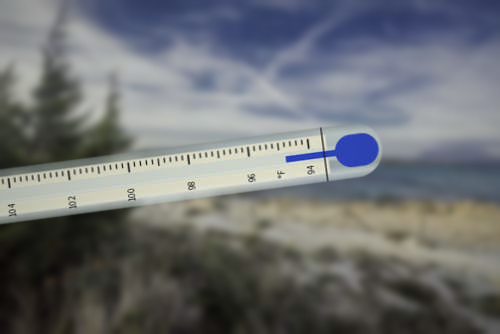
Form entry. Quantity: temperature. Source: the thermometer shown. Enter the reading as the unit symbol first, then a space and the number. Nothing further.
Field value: °F 94.8
